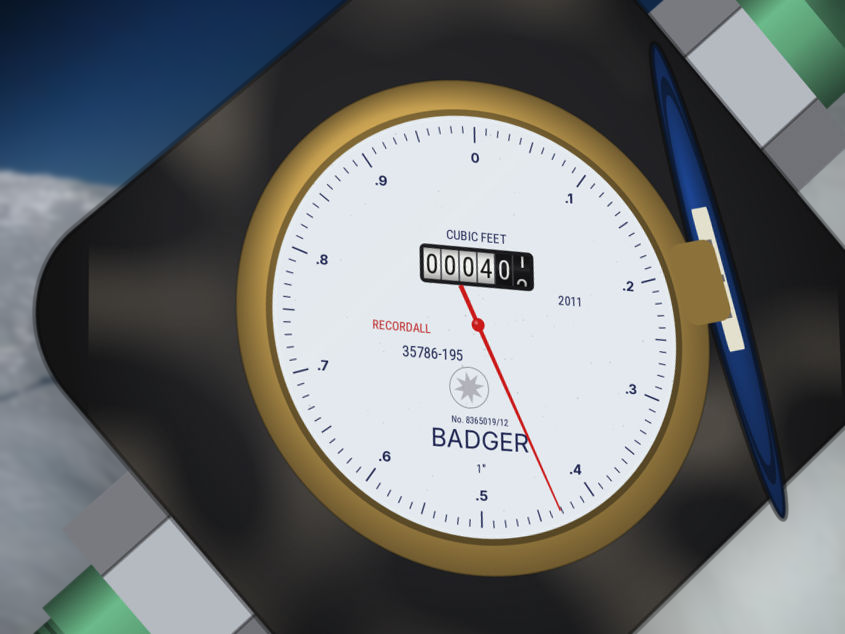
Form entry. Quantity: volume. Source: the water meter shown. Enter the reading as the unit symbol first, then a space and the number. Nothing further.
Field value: ft³ 401.43
